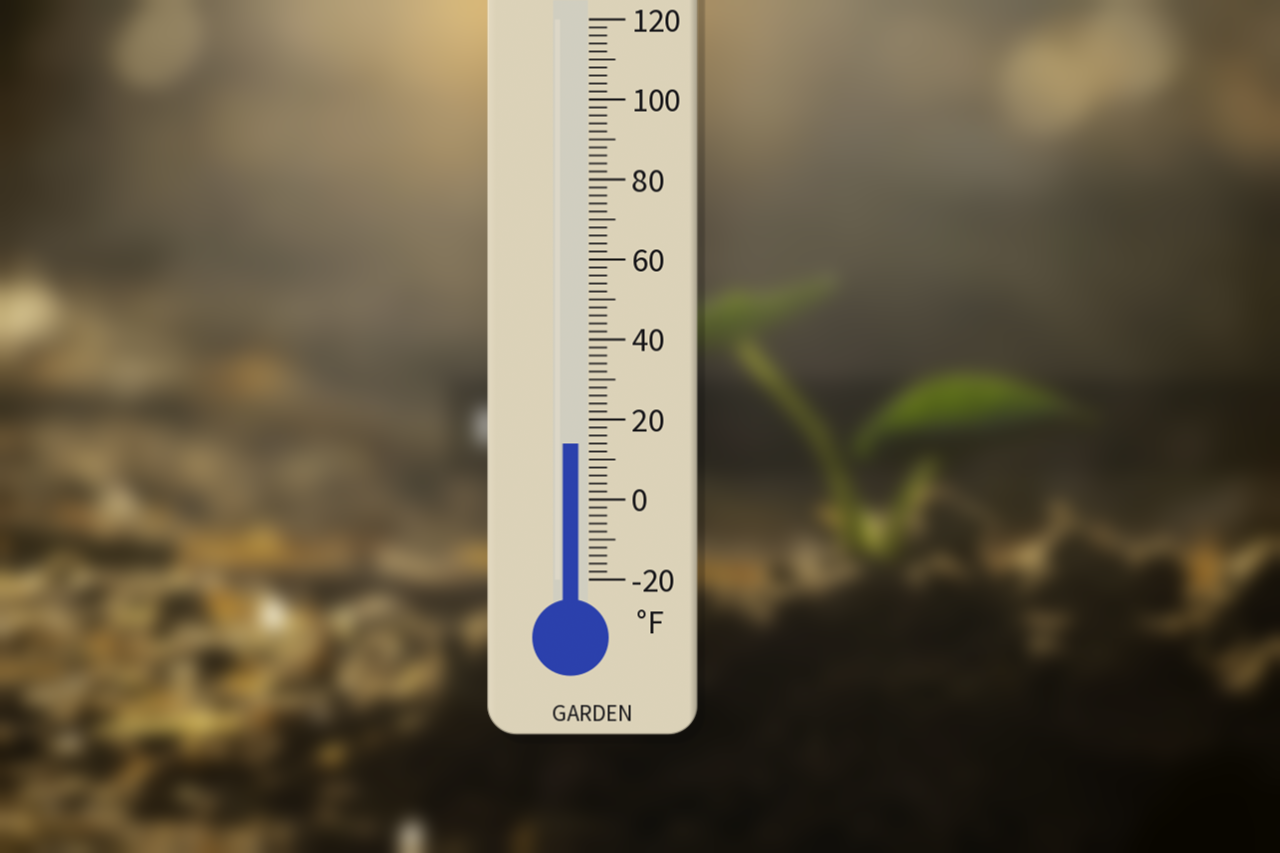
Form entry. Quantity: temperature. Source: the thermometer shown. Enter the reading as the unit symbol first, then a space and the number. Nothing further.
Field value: °F 14
